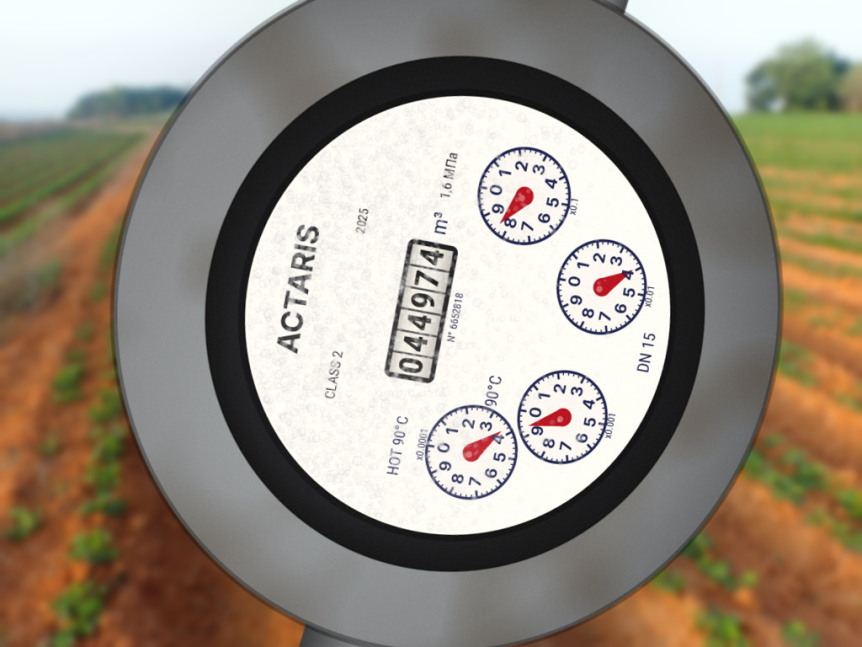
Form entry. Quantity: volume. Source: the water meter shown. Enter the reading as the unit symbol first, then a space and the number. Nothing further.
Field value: m³ 44974.8393
